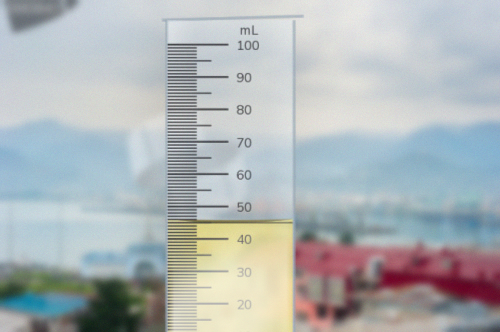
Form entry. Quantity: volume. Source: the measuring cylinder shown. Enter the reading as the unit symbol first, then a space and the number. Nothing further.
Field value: mL 45
